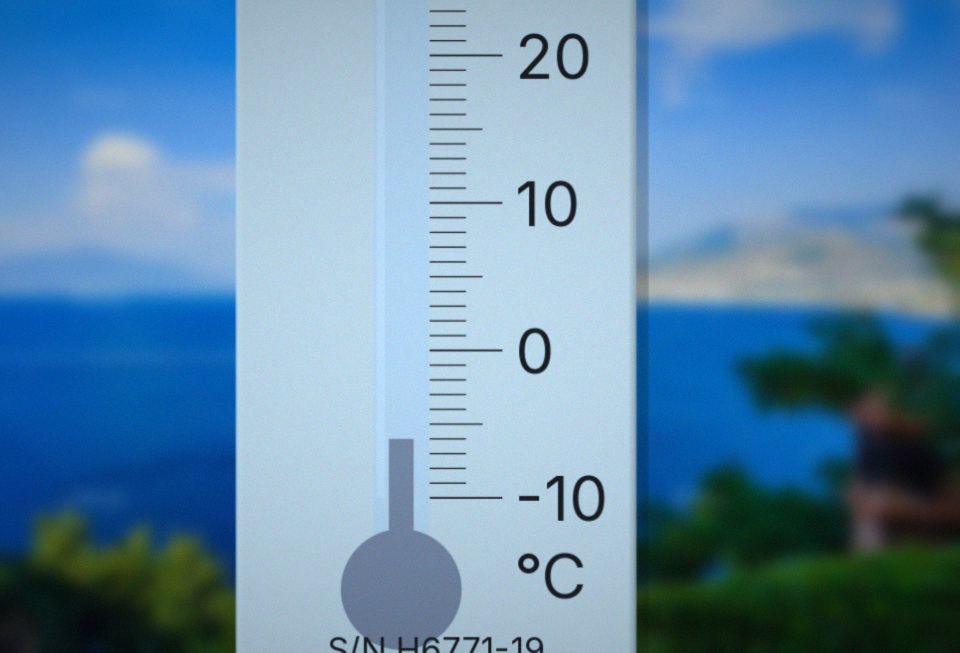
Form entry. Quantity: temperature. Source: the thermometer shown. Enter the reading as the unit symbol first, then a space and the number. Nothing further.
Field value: °C -6
